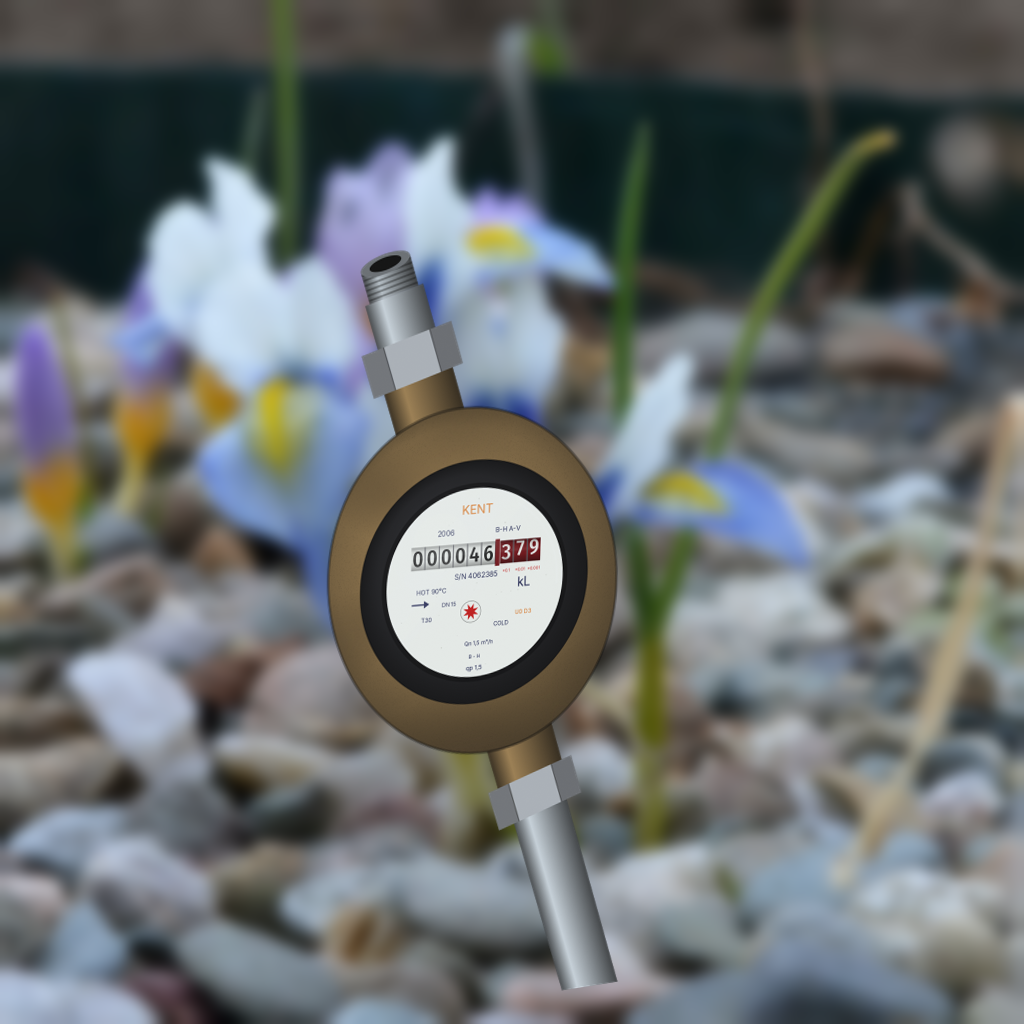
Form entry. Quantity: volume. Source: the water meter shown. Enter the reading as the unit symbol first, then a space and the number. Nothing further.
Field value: kL 46.379
